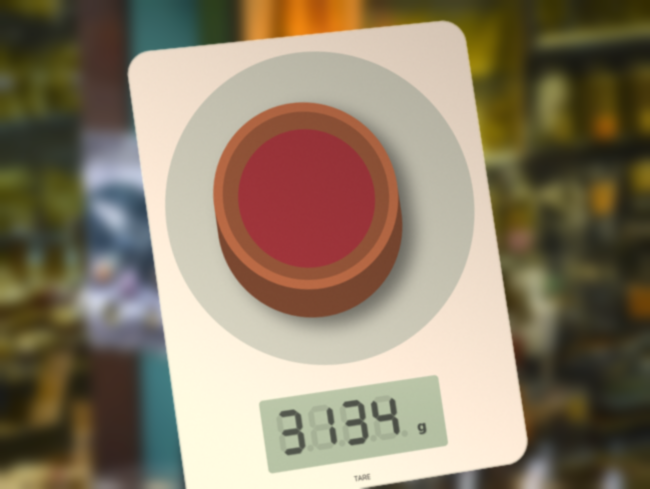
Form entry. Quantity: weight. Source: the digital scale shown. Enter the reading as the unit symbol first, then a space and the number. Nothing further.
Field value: g 3134
